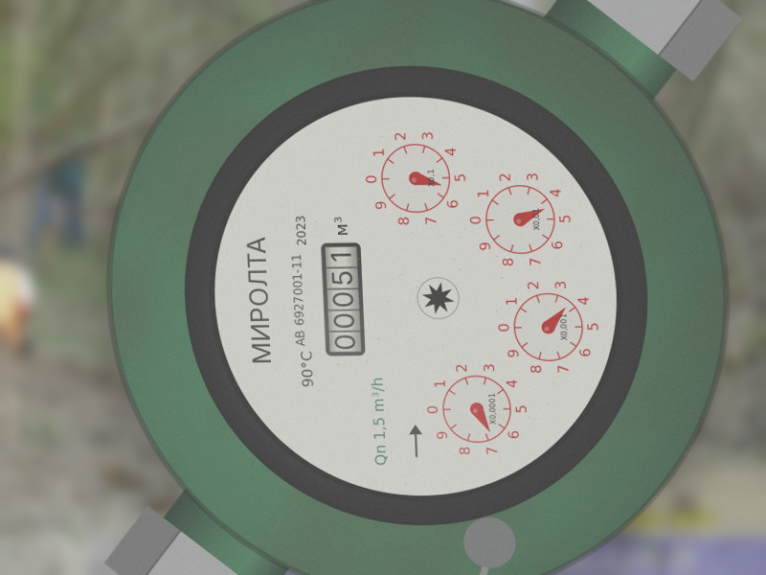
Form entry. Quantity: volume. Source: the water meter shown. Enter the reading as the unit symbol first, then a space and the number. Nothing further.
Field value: m³ 51.5436
